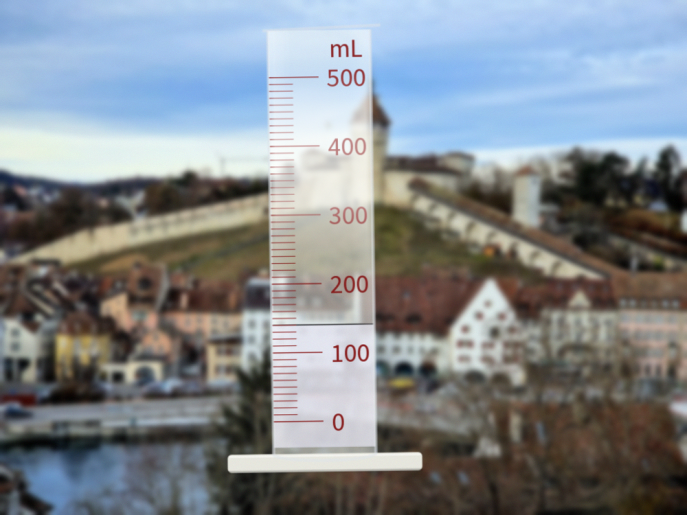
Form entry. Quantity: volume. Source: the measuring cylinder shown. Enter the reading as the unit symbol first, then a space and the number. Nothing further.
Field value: mL 140
